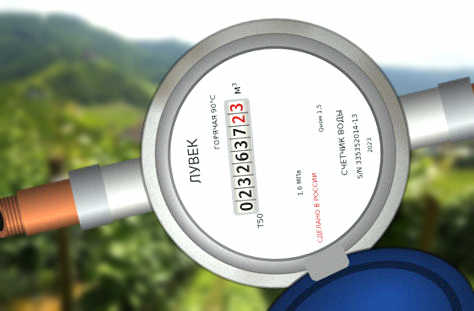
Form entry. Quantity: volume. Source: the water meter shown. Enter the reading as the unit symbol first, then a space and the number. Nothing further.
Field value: m³ 232637.23
